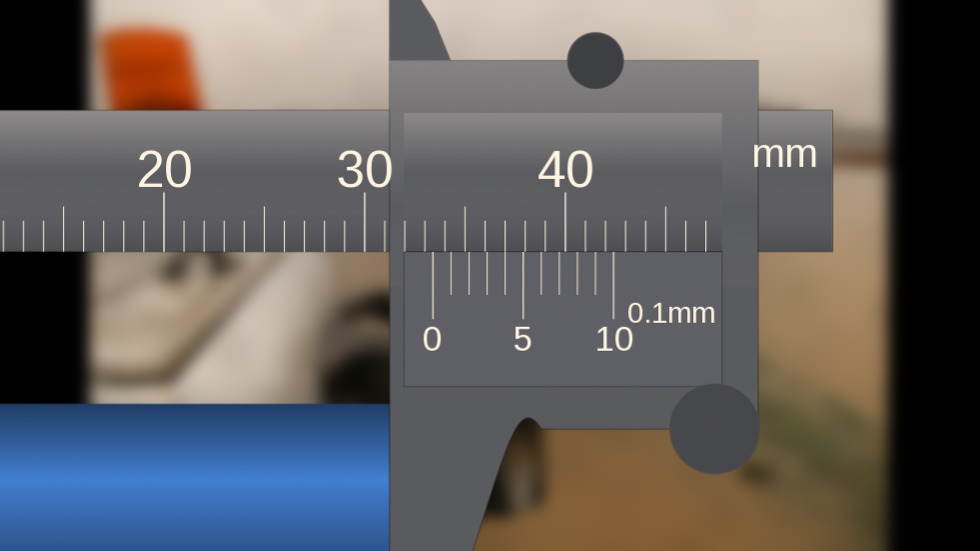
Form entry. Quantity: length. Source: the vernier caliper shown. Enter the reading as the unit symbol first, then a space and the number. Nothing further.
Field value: mm 33.4
